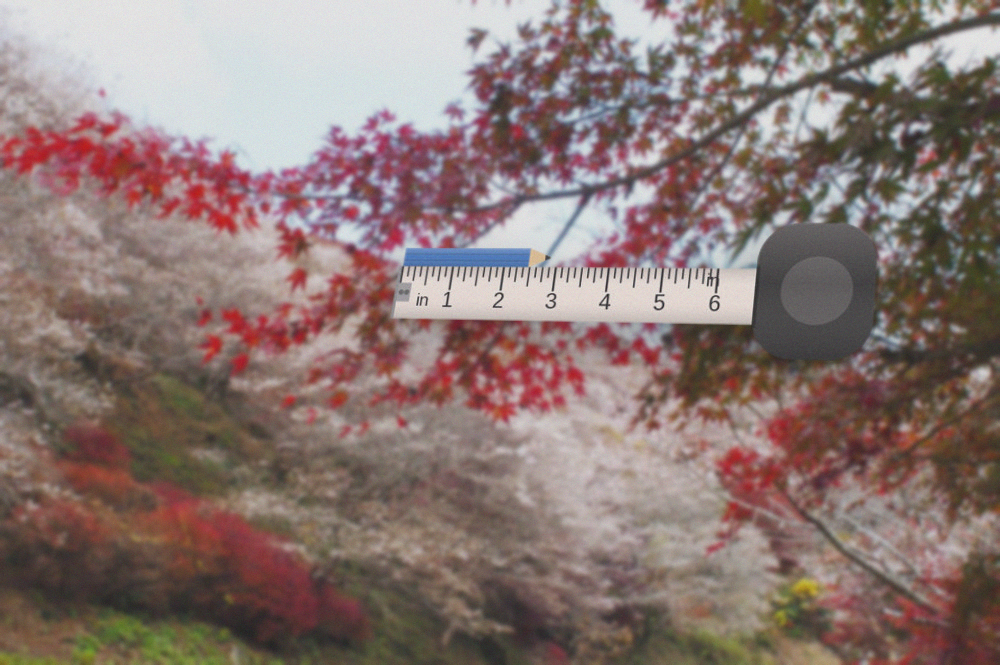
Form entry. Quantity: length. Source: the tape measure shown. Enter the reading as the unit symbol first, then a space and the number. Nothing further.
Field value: in 2.875
